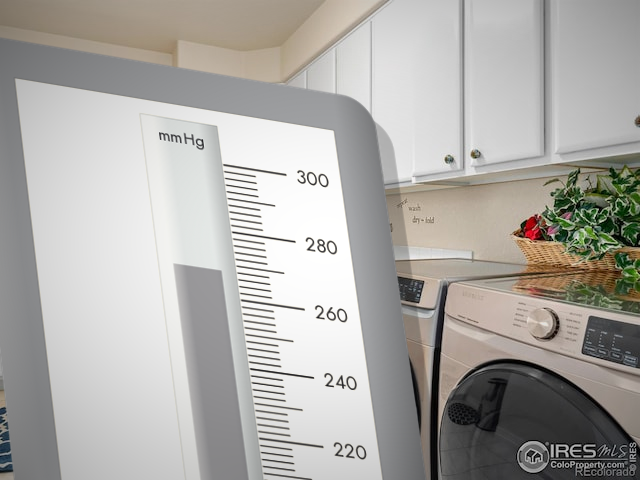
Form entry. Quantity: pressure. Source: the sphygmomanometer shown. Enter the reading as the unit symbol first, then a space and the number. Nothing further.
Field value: mmHg 268
